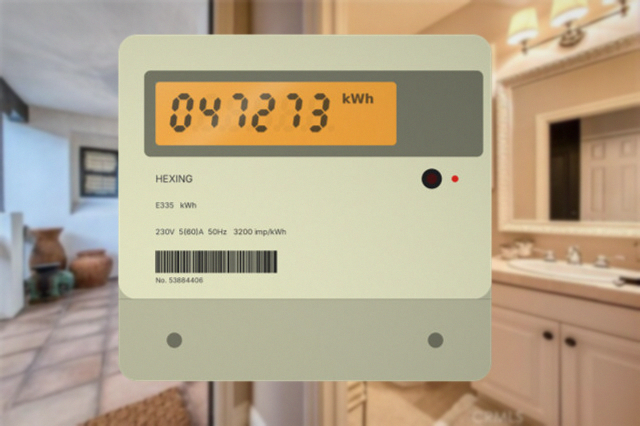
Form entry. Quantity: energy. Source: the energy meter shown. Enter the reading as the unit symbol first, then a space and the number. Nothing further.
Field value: kWh 47273
